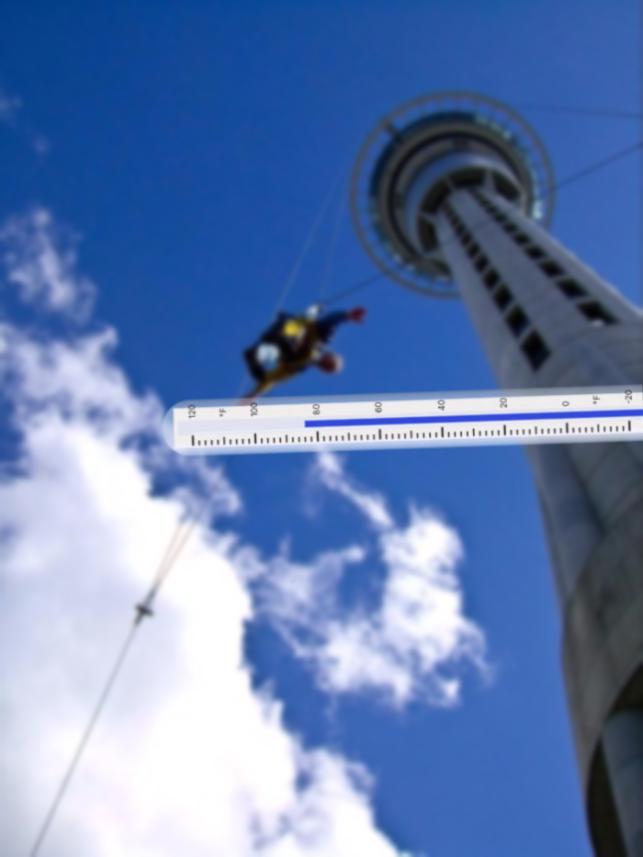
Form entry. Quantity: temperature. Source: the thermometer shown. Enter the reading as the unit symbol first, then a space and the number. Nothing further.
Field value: °F 84
